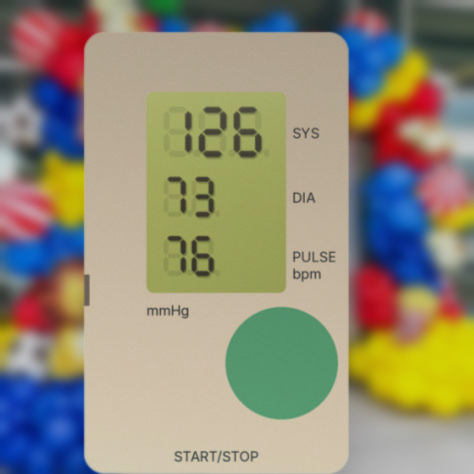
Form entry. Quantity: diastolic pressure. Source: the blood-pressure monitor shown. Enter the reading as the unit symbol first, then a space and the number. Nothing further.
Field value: mmHg 73
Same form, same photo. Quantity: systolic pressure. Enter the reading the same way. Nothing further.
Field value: mmHg 126
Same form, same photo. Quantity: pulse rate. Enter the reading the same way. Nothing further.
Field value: bpm 76
